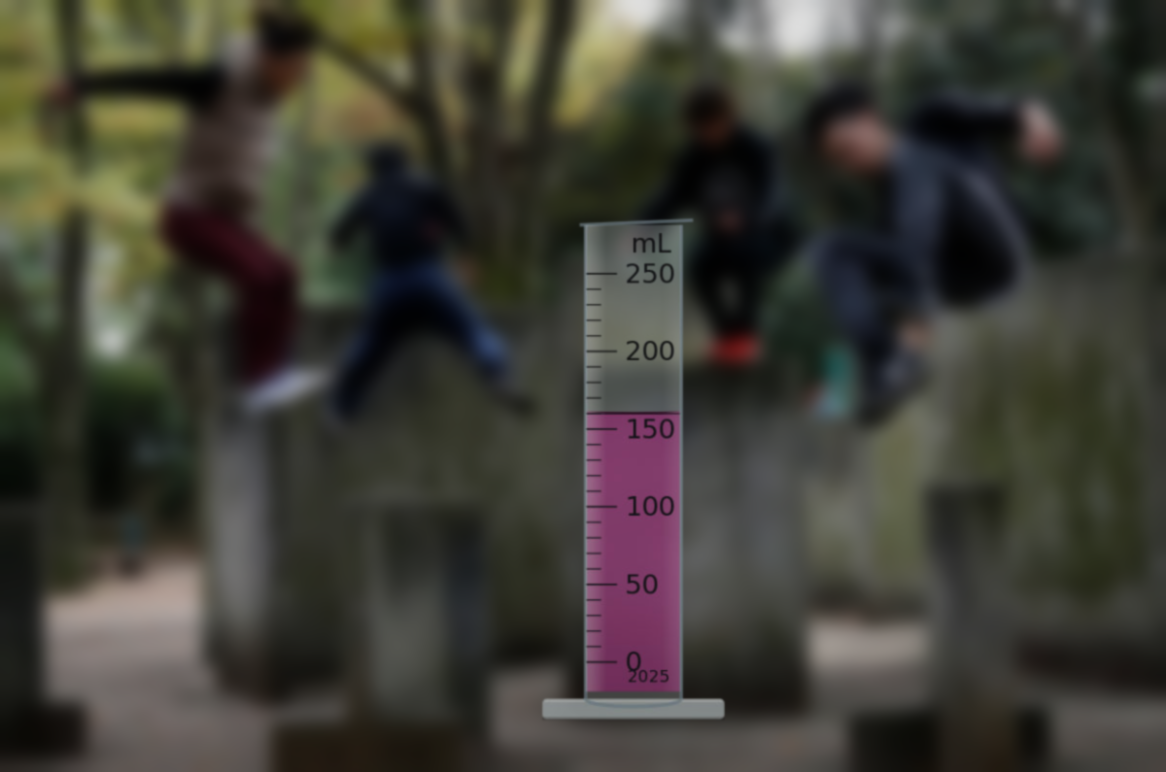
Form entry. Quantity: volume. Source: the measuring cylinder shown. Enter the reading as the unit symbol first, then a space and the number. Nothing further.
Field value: mL 160
